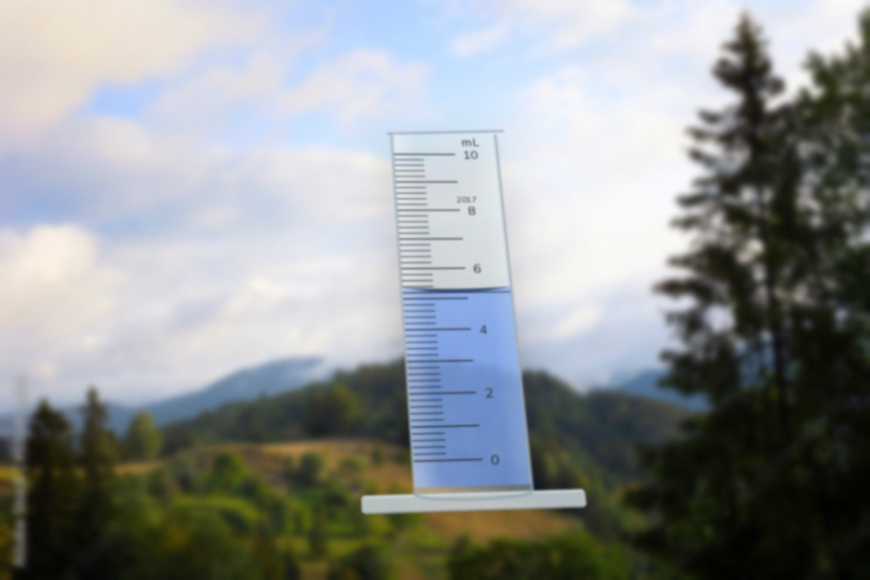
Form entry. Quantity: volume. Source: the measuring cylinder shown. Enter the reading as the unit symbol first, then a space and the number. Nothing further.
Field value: mL 5.2
